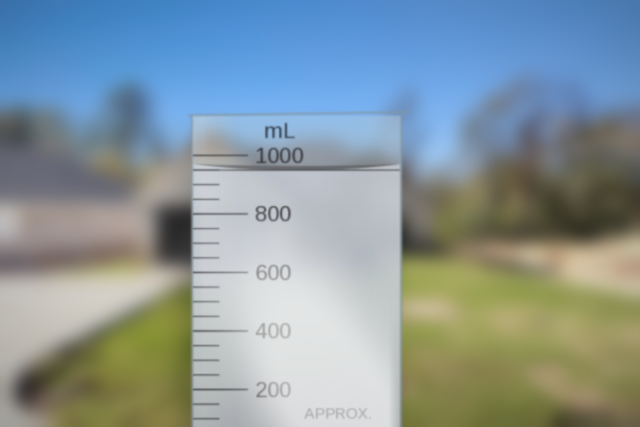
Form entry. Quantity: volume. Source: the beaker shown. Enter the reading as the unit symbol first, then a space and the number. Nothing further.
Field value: mL 950
